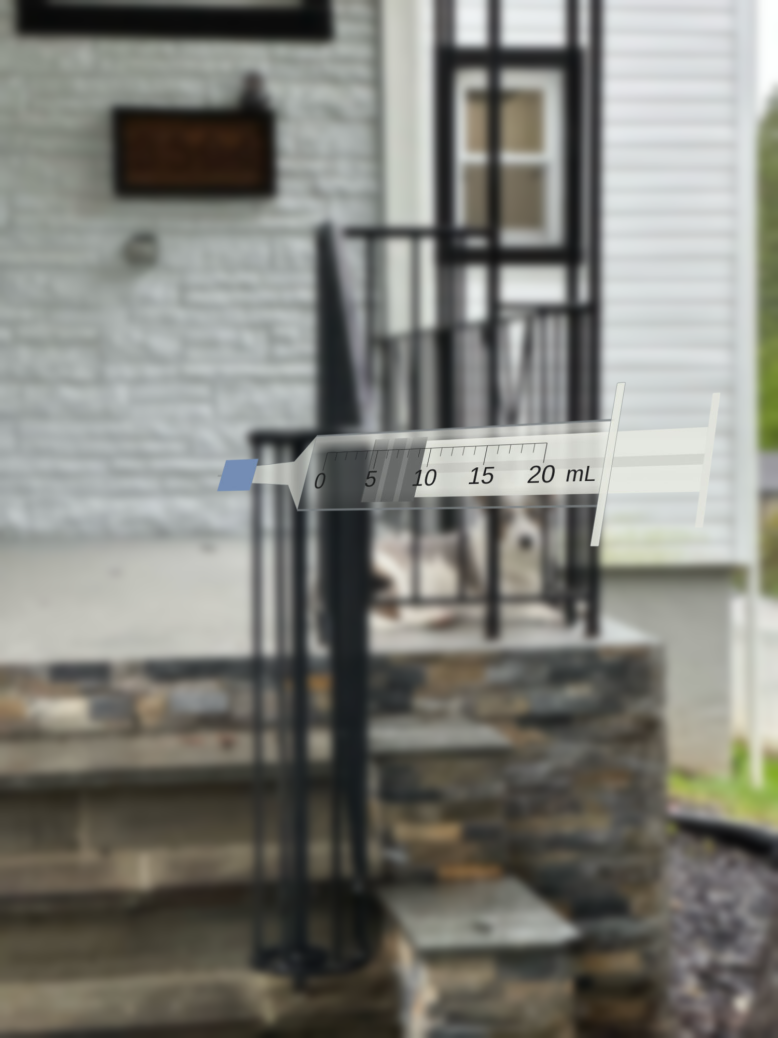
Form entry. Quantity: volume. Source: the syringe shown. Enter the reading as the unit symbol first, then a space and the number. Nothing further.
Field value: mL 4.5
